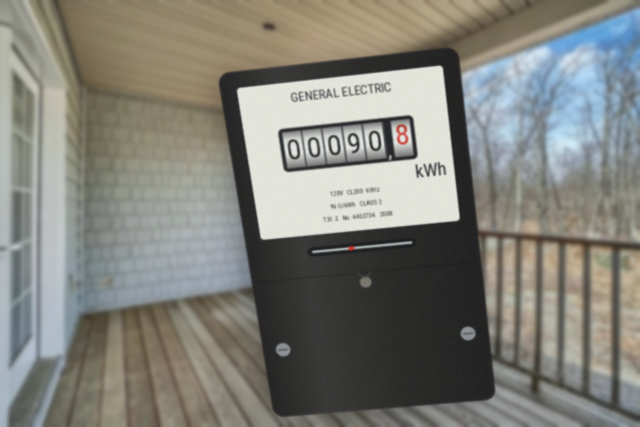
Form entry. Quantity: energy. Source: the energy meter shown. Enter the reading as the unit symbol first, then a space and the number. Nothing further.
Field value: kWh 90.8
